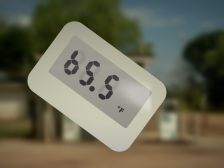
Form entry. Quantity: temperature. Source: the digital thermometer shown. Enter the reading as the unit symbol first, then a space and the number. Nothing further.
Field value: °F 65.5
